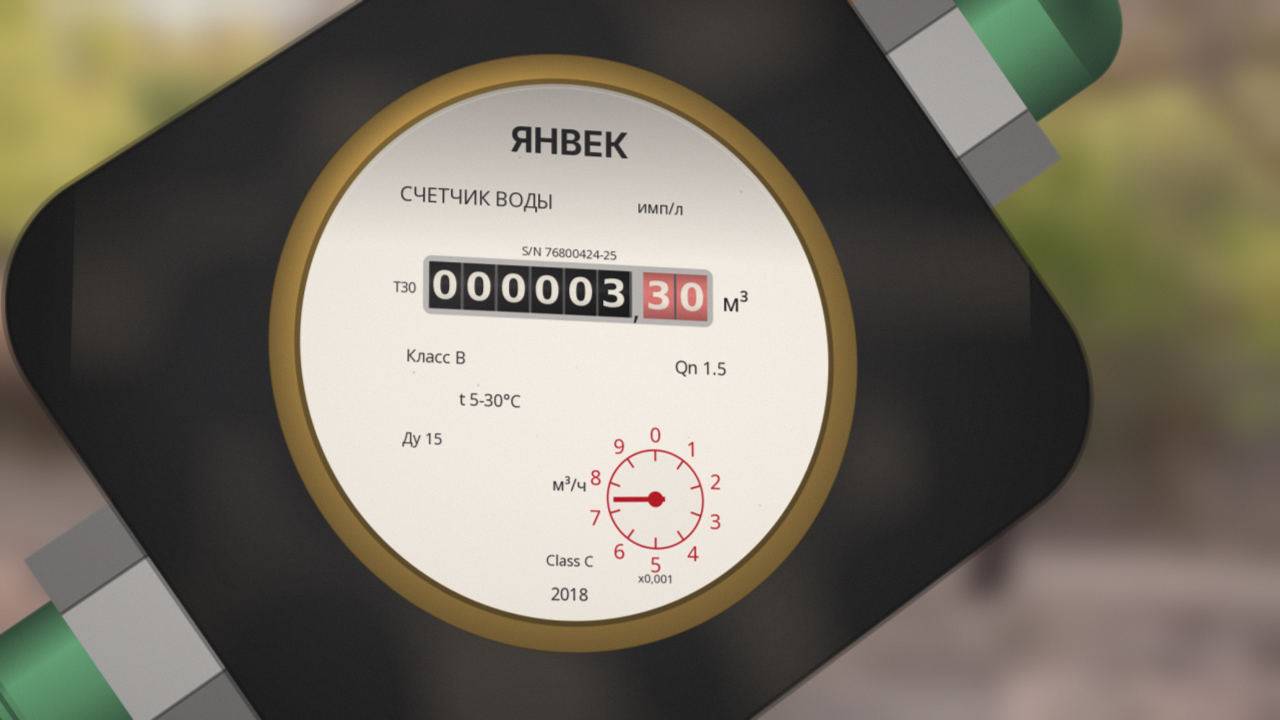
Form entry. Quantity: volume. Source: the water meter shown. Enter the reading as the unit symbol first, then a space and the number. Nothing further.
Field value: m³ 3.307
